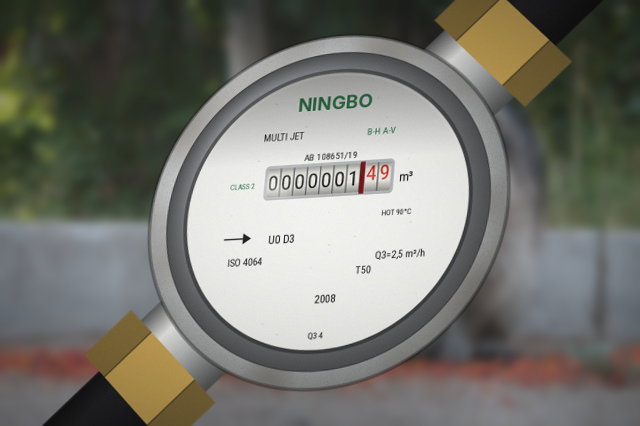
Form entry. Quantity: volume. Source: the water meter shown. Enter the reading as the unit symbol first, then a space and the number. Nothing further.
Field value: m³ 1.49
